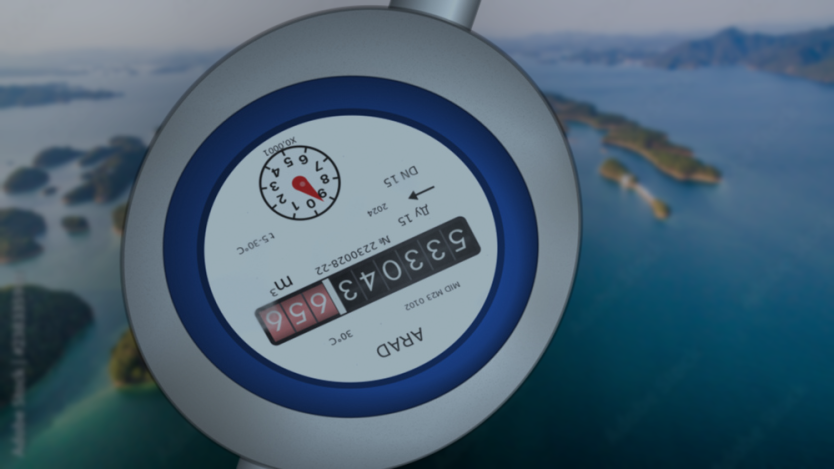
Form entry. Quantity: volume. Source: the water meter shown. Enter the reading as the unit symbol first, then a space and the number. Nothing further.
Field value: m³ 533043.6559
